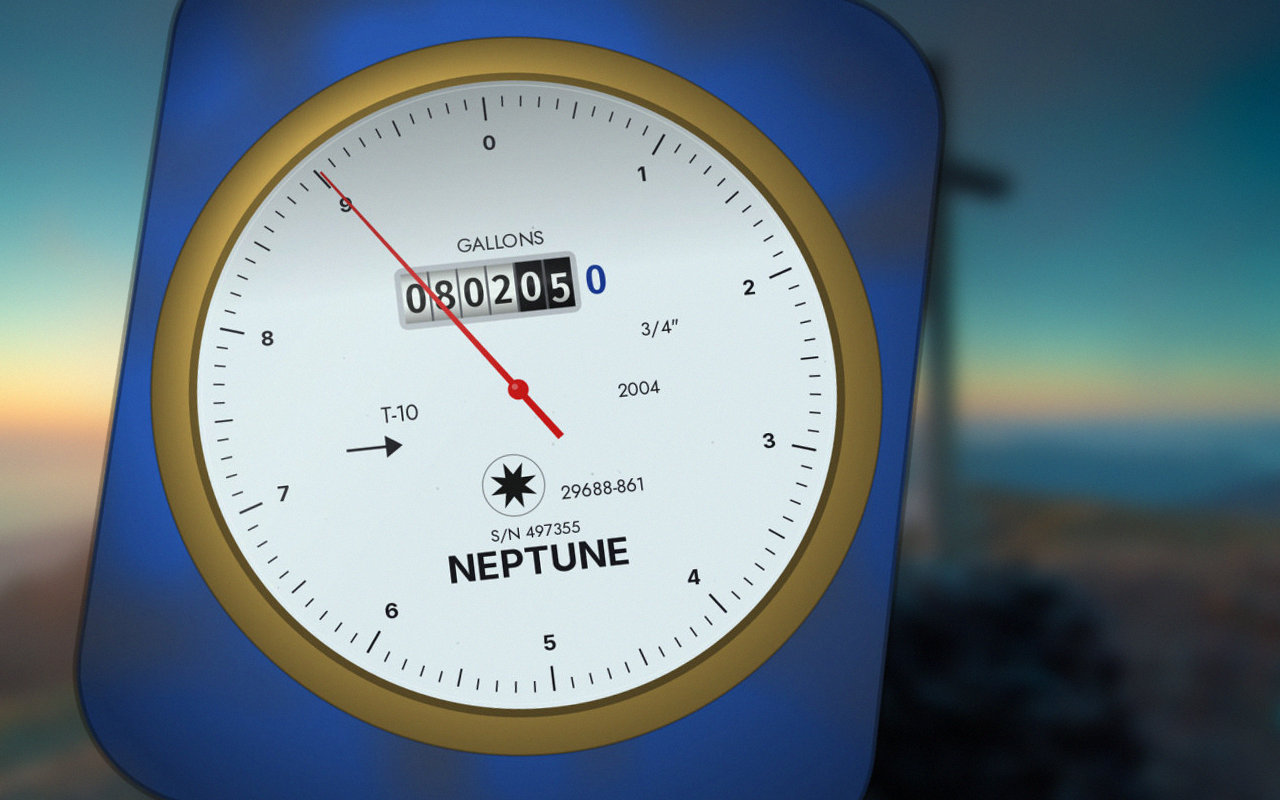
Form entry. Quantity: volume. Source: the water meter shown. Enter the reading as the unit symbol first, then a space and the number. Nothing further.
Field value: gal 802049.0
